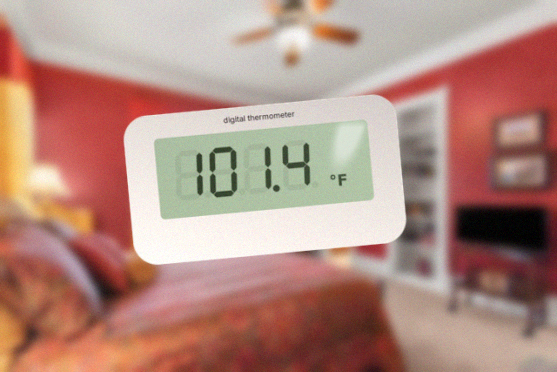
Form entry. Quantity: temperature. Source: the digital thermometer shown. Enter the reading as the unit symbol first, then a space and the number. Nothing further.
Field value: °F 101.4
